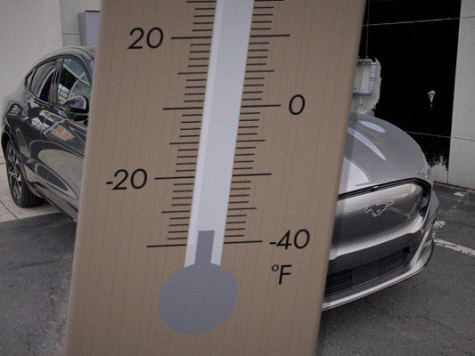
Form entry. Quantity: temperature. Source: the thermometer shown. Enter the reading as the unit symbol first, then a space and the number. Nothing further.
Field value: °F -36
